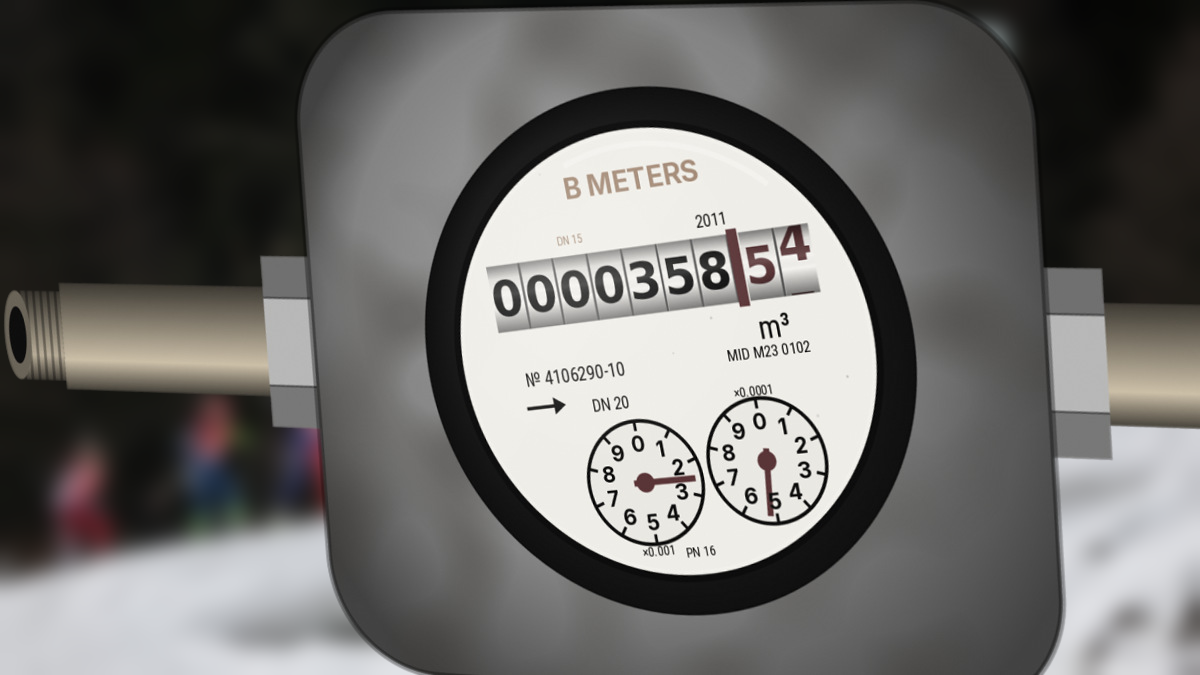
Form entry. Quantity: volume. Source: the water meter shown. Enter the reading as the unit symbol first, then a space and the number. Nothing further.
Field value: m³ 358.5425
